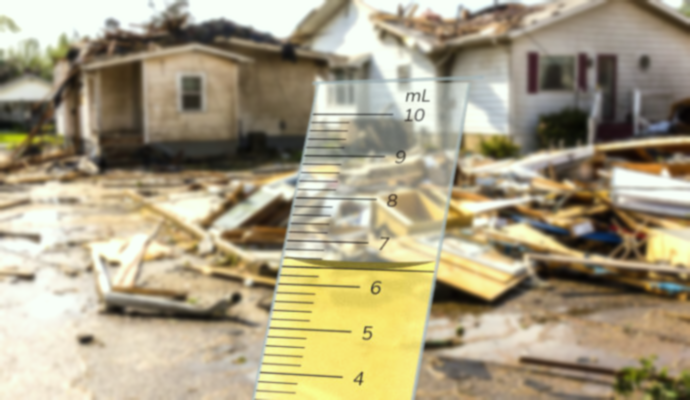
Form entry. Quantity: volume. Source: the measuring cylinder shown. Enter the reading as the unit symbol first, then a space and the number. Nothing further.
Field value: mL 6.4
